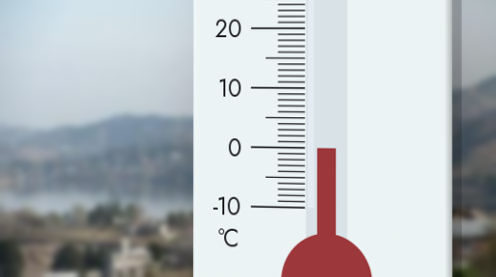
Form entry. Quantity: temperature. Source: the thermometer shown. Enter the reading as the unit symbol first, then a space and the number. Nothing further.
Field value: °C 0
